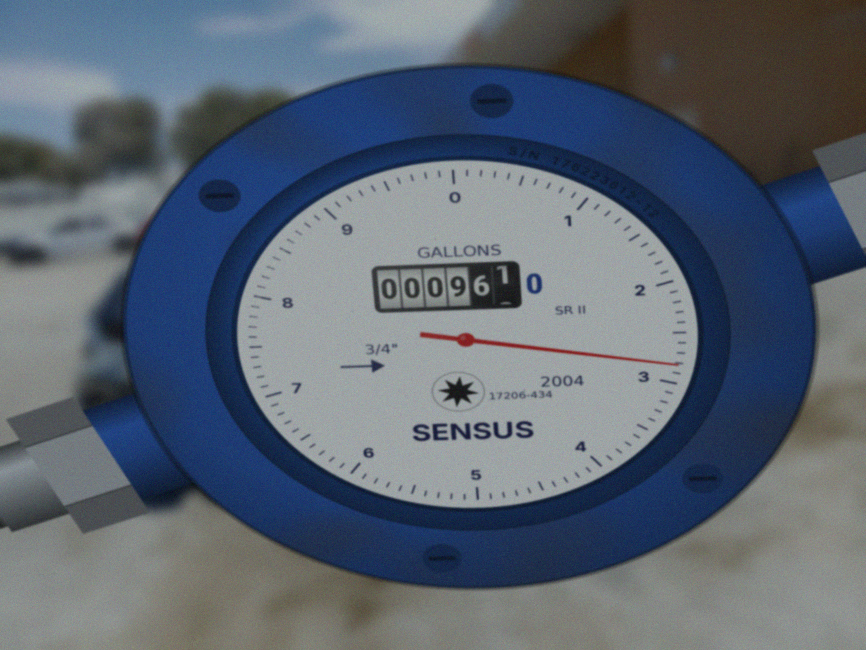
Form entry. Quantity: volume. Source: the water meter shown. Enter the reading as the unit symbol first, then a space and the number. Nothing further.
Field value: gal 9612.8
